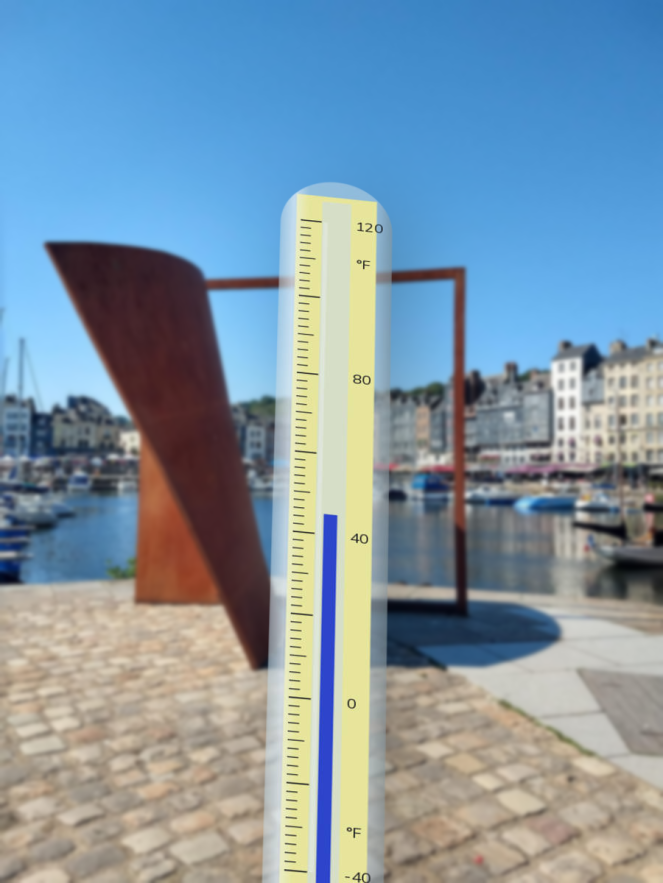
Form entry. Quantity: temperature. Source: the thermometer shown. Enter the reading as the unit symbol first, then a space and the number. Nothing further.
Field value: °F 45
